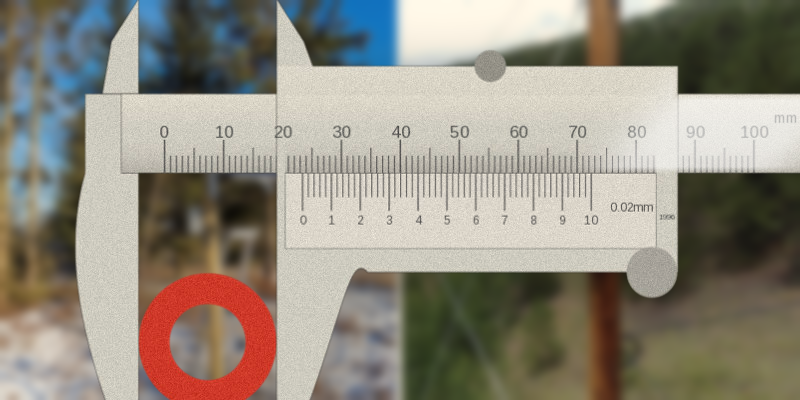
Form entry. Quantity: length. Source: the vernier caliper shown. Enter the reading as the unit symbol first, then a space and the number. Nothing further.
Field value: mm 23.4
